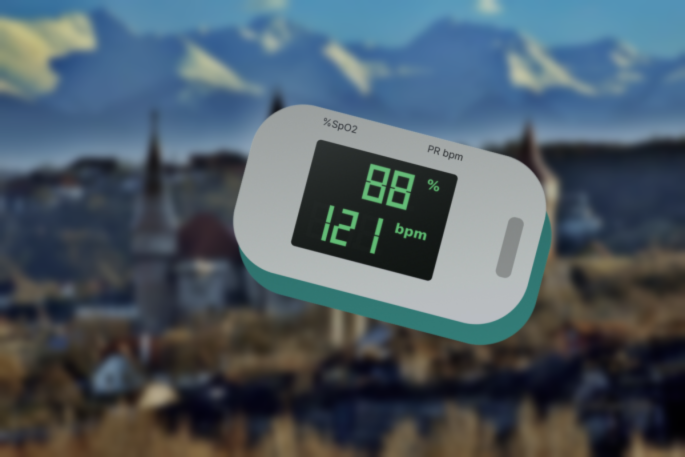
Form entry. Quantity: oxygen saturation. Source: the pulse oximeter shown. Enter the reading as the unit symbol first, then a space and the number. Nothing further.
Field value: % 88
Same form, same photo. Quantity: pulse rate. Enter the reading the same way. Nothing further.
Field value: bpm 121
